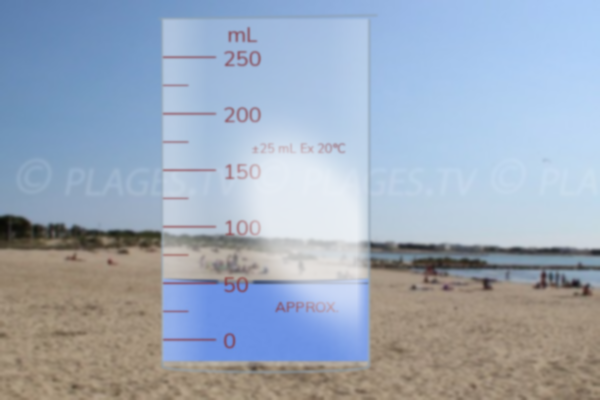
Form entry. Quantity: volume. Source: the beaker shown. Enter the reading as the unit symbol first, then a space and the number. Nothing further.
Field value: mL 50
